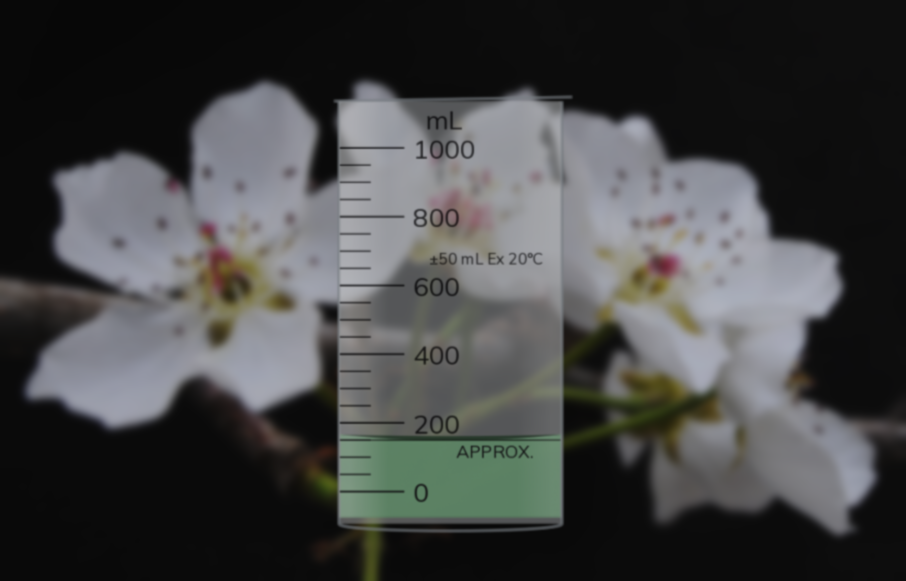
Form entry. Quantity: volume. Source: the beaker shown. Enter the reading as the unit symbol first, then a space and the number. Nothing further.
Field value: mL 150
